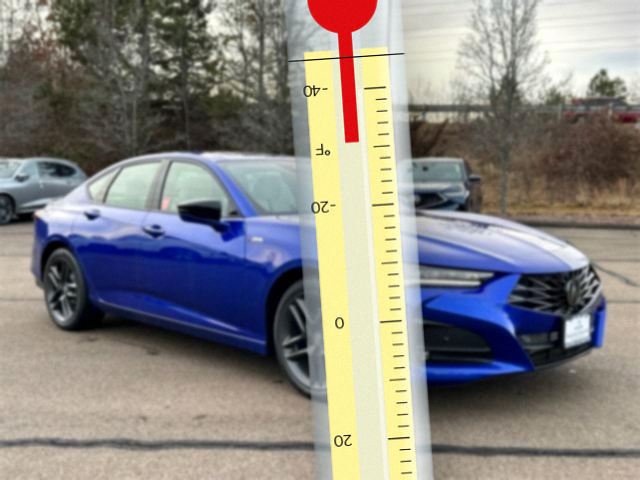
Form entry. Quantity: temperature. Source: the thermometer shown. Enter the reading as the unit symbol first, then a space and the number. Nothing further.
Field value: °F -31
